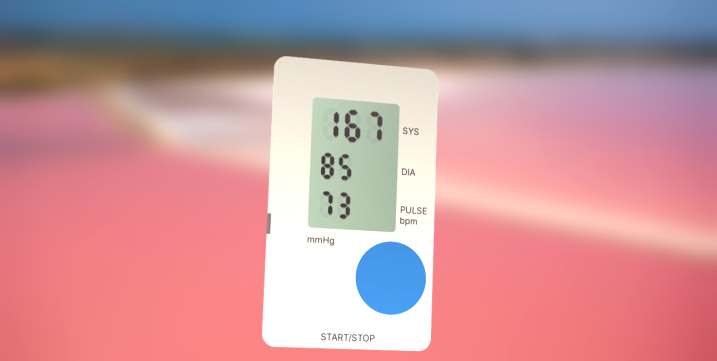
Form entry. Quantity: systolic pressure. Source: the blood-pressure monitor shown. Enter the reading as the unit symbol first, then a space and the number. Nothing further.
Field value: mmHg 167
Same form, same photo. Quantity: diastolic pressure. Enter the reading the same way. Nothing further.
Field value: mmHg 85
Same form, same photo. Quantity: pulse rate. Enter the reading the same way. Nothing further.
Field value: bpm 73
